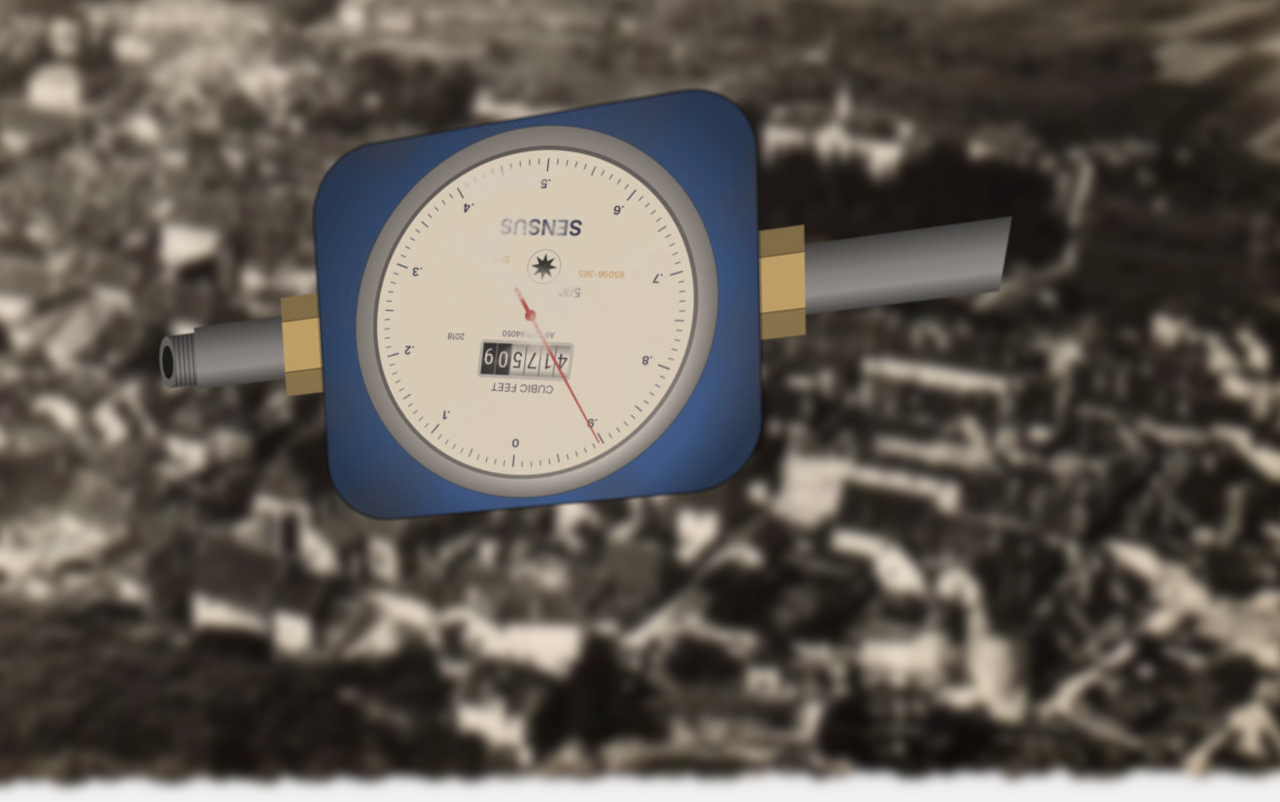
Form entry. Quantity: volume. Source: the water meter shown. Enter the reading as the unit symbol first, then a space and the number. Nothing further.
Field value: ft³ 417508.90
